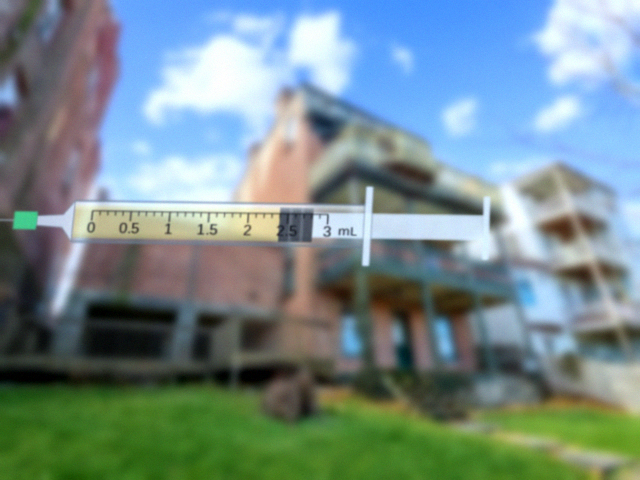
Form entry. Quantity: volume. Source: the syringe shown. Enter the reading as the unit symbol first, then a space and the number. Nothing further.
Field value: mL 2.4
